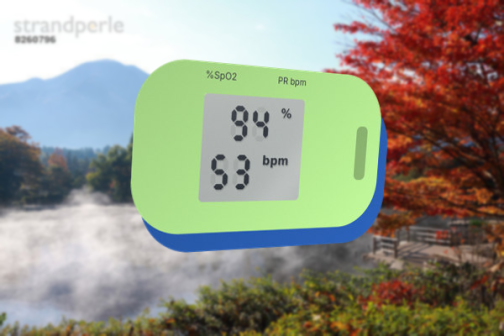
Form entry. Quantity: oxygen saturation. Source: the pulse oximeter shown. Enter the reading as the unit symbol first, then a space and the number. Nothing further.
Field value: % 94
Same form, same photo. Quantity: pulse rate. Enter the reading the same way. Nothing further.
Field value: bpm 53
